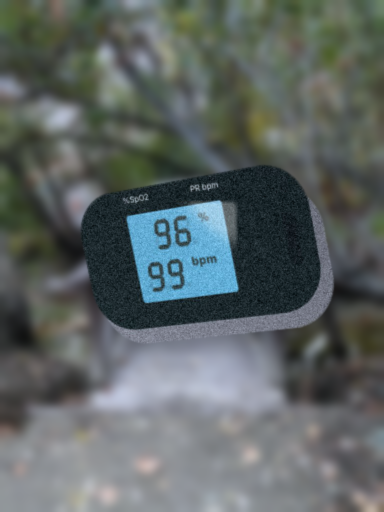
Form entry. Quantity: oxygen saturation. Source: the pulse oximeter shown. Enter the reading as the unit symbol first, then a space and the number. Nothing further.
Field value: % 96
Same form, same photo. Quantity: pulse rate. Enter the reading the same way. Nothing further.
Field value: bpm 99
